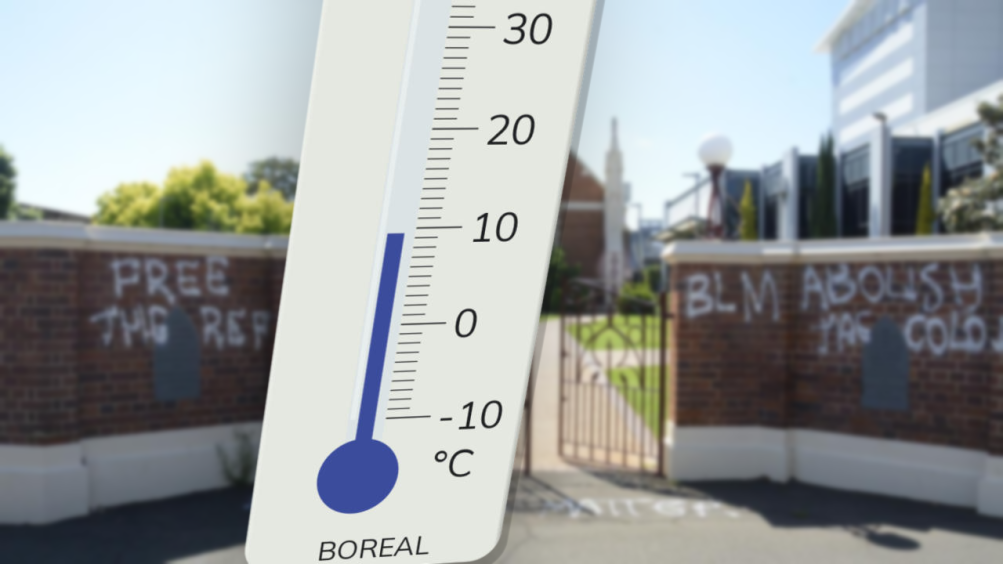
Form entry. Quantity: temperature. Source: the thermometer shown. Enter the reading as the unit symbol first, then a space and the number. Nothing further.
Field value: °C 9.5
